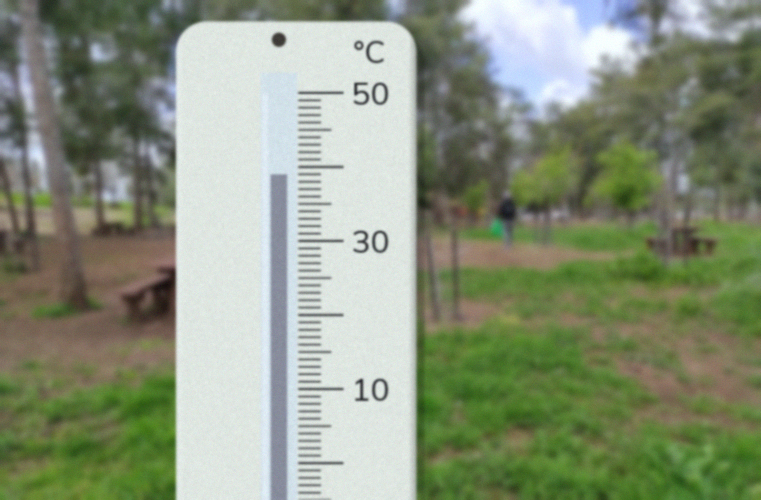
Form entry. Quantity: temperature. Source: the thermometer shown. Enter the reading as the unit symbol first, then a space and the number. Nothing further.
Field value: °C 39
